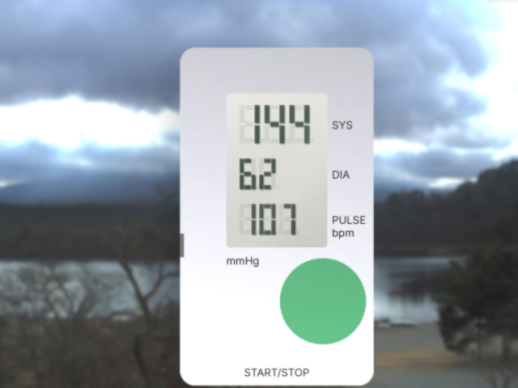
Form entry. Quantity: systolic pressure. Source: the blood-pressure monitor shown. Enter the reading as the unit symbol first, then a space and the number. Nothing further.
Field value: mmHg 144
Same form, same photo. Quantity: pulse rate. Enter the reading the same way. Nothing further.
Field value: bpm 107
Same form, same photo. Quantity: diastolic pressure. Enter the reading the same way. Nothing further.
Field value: mmHg 62
